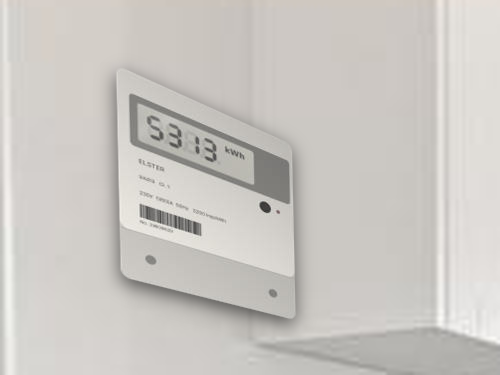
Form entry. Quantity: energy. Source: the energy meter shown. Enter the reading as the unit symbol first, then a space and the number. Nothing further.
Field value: kWh 5313
